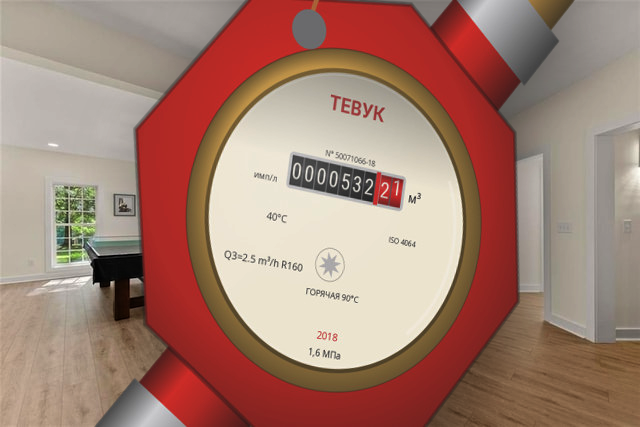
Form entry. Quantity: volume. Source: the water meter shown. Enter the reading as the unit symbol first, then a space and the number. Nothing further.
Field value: m³ 532.21
